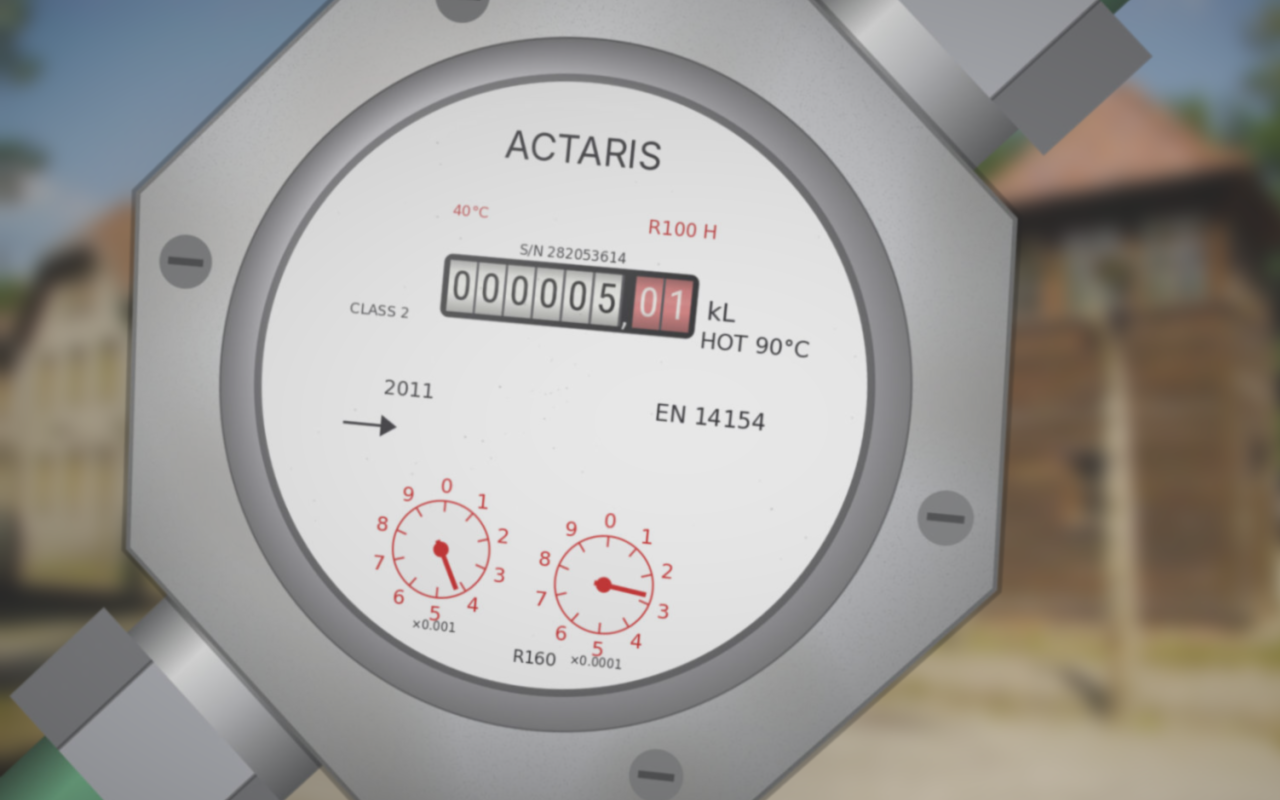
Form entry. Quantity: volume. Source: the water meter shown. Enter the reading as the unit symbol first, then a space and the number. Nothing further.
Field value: kL 5.0142
